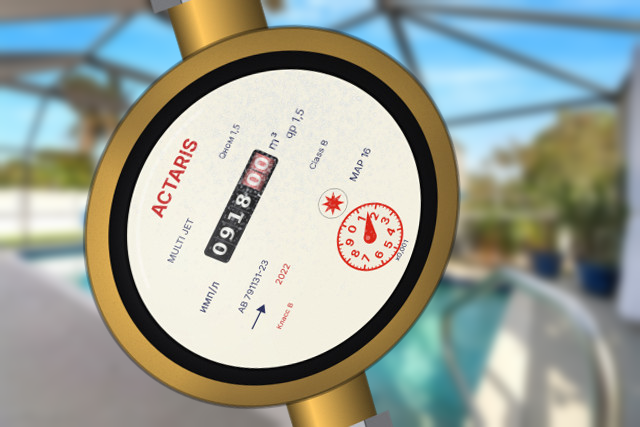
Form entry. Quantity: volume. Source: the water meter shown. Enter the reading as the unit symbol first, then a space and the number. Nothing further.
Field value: m³ 918.001
